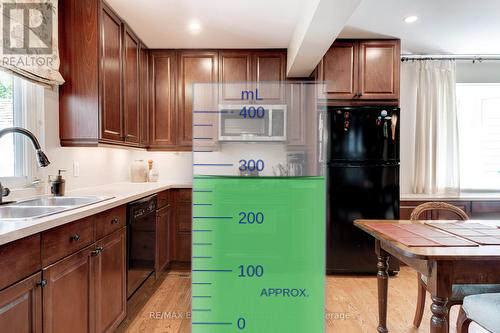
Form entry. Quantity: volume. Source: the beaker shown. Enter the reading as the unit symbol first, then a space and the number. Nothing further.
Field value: mL 275
